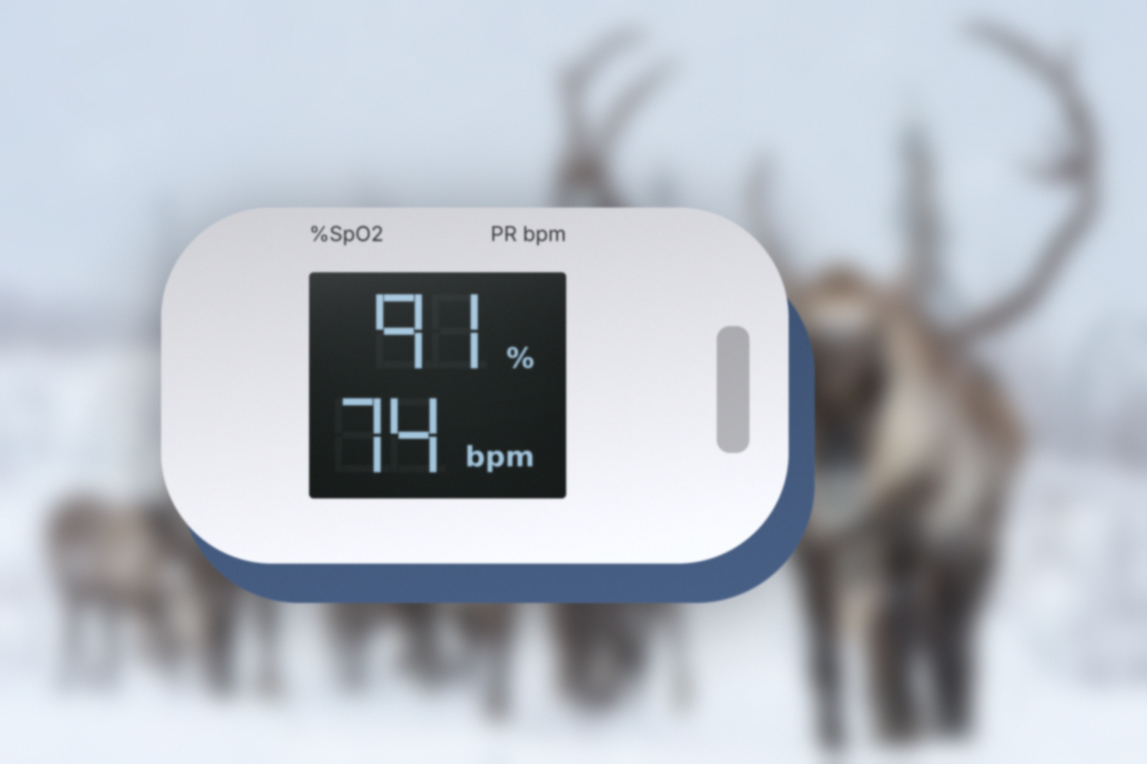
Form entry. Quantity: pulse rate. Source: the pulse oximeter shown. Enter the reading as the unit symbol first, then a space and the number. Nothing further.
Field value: bpm 74
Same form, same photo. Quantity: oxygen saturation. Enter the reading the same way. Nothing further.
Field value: % 91
